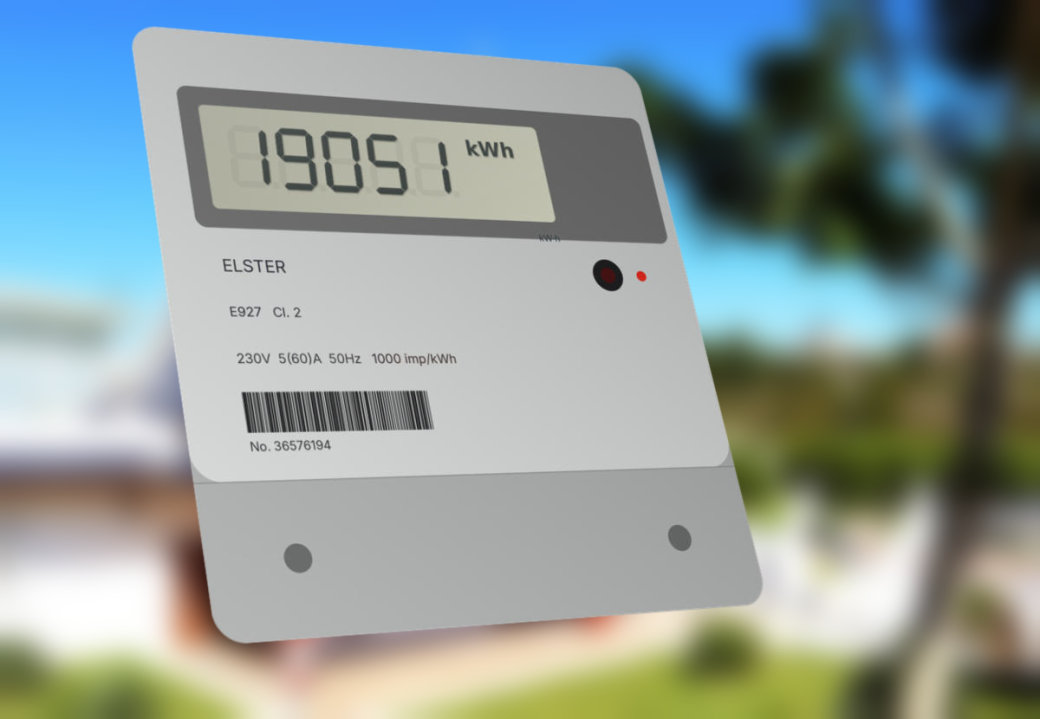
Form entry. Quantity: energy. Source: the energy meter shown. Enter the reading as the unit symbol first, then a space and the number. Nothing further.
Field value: kWh 19051
